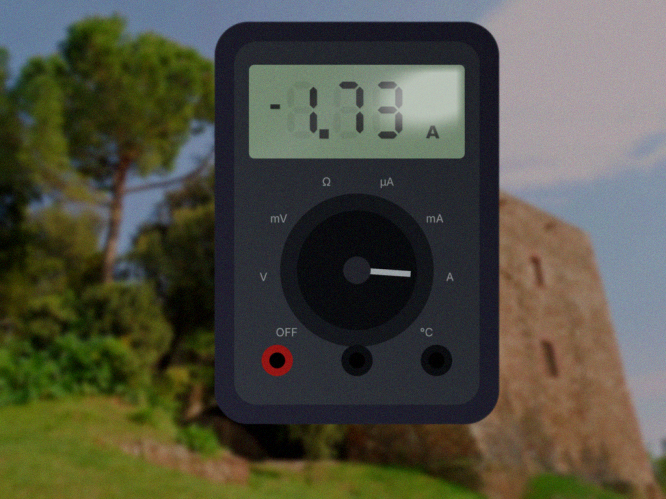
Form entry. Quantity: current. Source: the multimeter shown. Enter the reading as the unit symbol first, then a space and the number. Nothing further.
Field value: A -1.73
